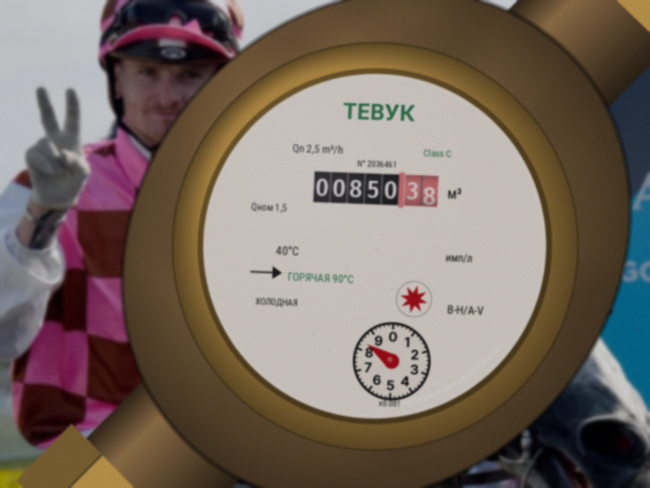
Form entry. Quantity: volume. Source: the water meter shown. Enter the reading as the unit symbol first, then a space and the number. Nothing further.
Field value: m³ 850.378
